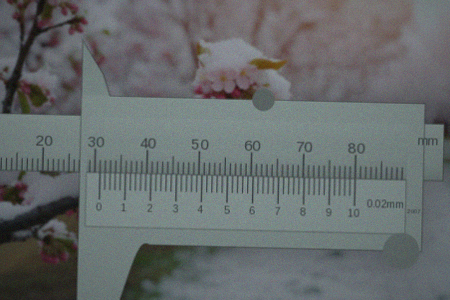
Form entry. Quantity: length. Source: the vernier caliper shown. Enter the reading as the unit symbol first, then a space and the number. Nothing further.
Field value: mm 31.0
